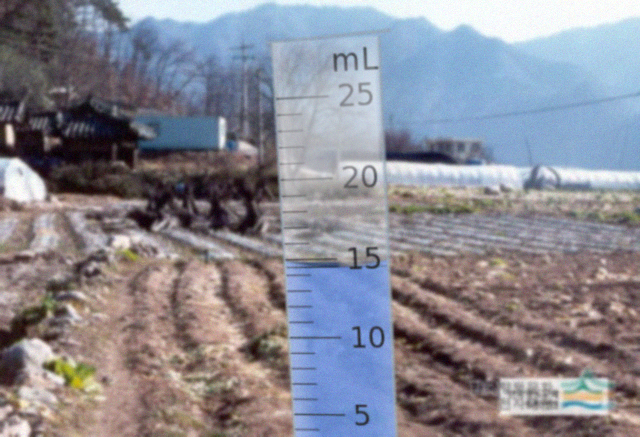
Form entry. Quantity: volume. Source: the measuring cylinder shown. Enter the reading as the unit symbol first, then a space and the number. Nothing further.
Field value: mL 14.5
